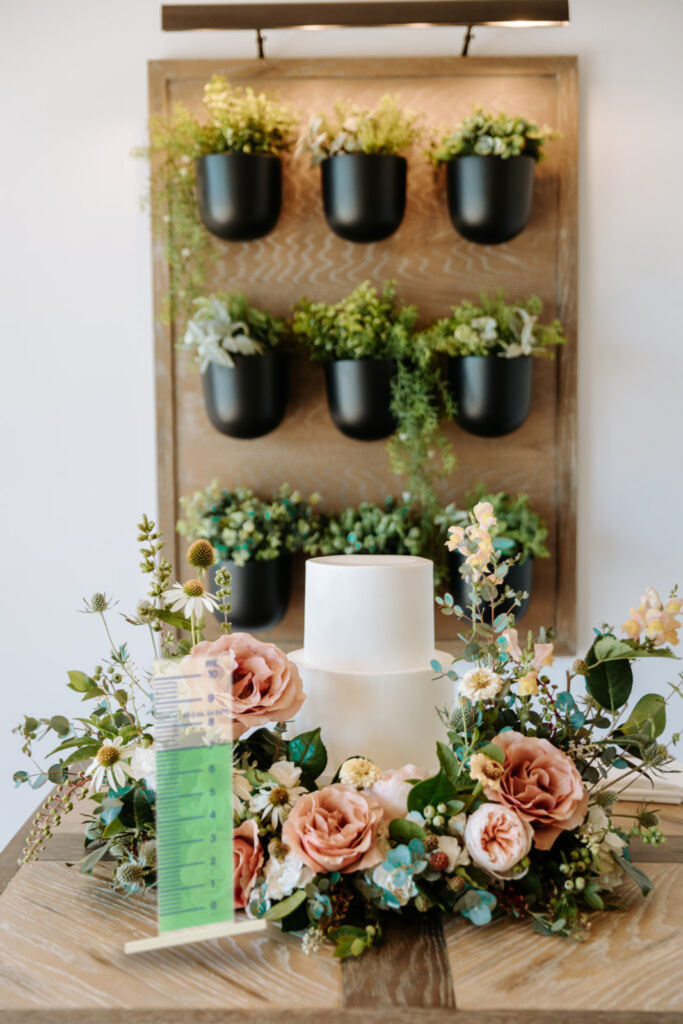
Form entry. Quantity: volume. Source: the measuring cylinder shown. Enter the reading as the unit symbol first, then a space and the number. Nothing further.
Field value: mL 7
